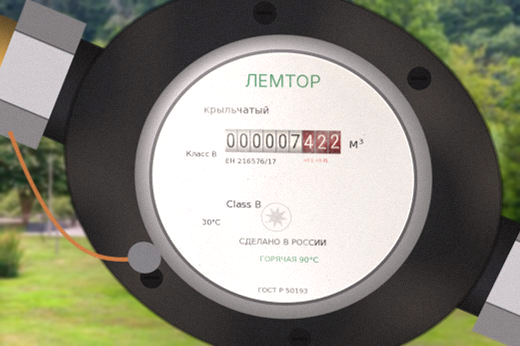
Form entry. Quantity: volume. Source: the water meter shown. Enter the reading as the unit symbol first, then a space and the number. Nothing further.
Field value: m³ 7.422
